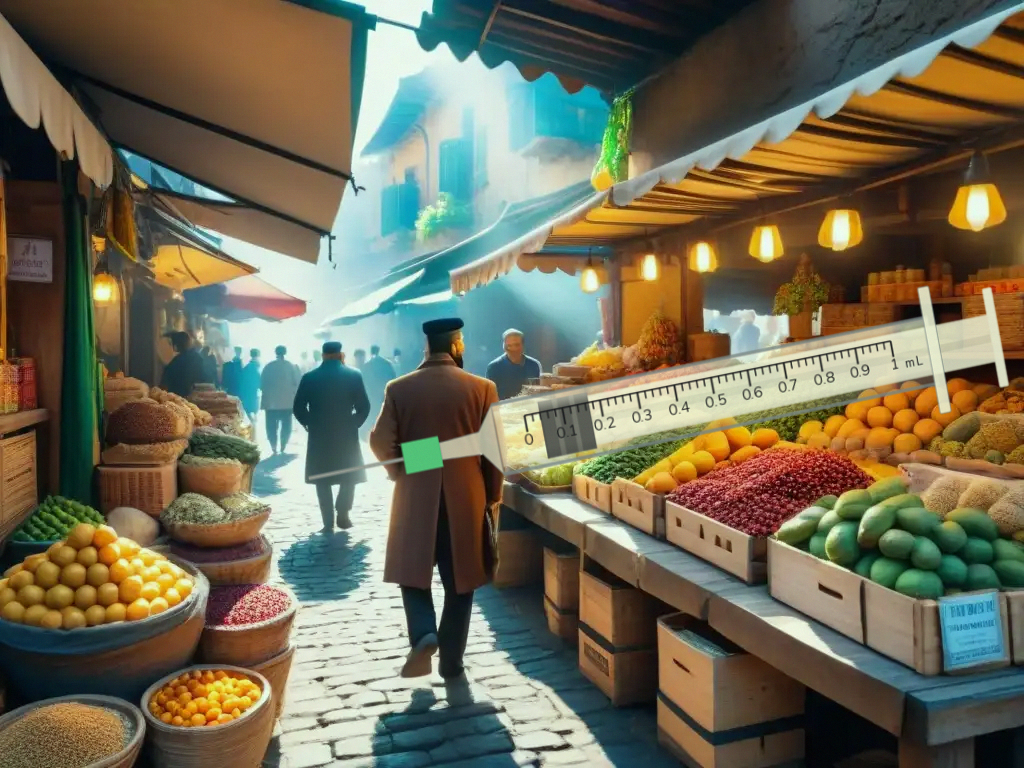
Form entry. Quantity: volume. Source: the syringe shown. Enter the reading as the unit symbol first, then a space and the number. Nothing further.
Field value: mL 0.04
